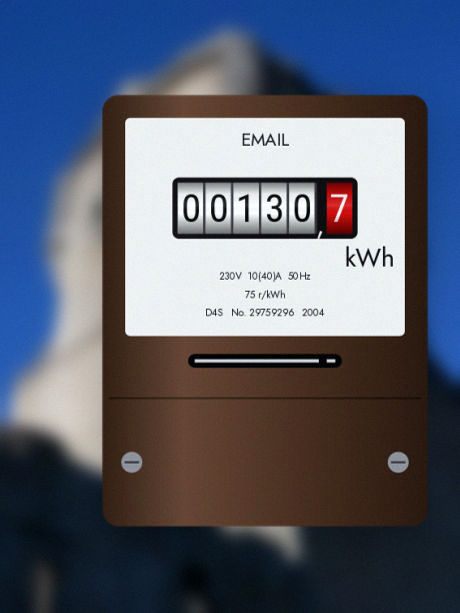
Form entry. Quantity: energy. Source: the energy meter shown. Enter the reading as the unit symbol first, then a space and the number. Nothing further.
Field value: kWh 130.7
